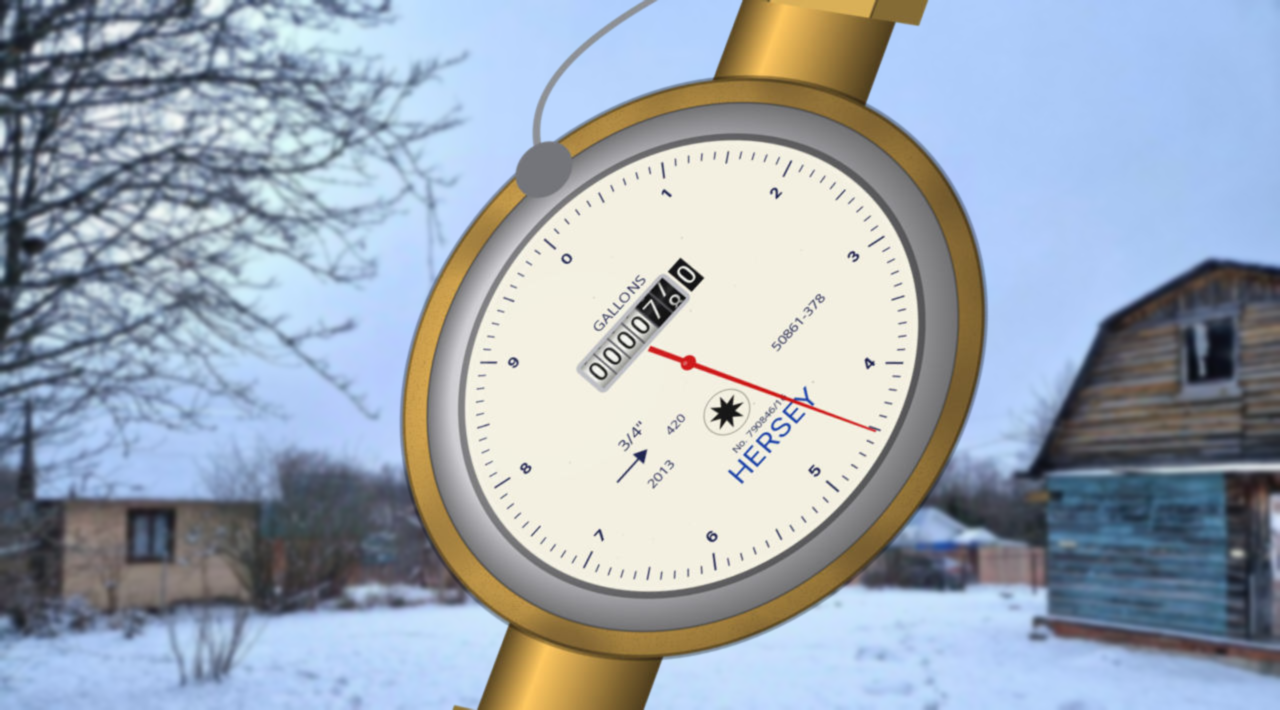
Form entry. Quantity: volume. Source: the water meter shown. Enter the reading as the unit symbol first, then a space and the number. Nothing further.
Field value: gal 774.5
